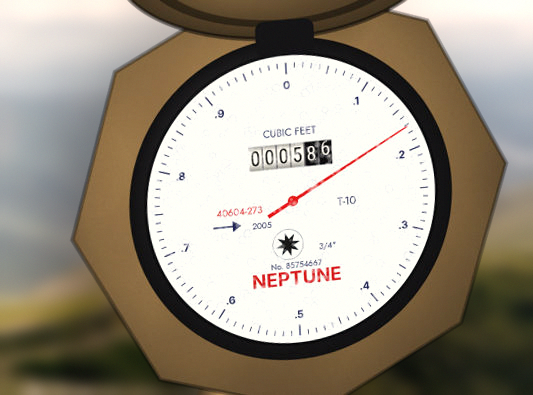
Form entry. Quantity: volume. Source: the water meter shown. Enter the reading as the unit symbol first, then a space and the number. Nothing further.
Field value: ft³ 586.17
